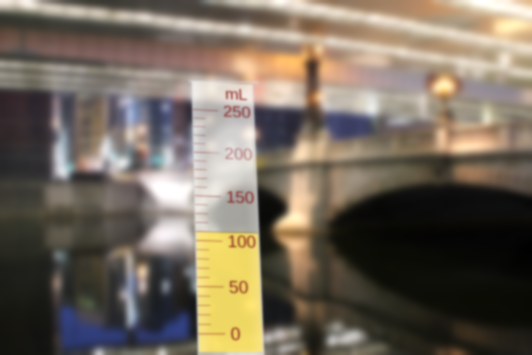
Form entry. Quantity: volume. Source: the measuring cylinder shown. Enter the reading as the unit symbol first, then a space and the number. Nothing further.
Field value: mL 110
